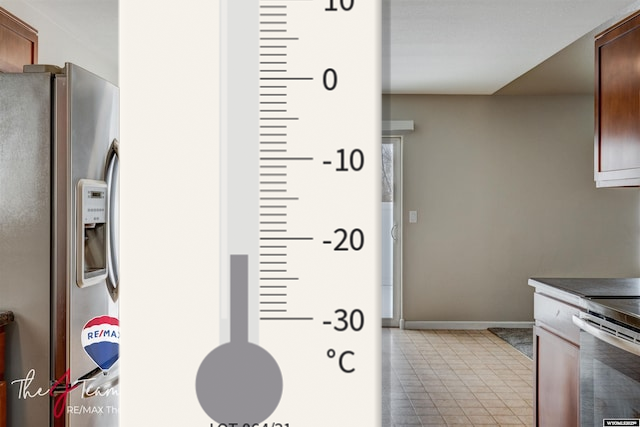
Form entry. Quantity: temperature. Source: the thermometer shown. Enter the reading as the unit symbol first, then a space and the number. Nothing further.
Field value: °C -22
